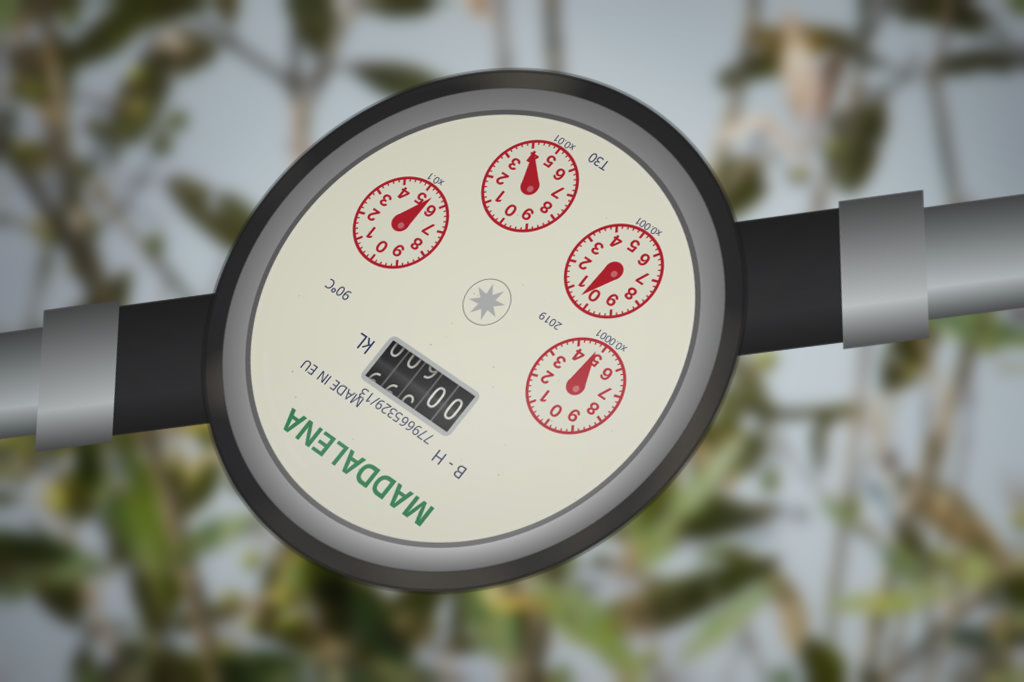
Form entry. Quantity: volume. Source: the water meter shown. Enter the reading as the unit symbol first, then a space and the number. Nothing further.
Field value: kL 599.5404
